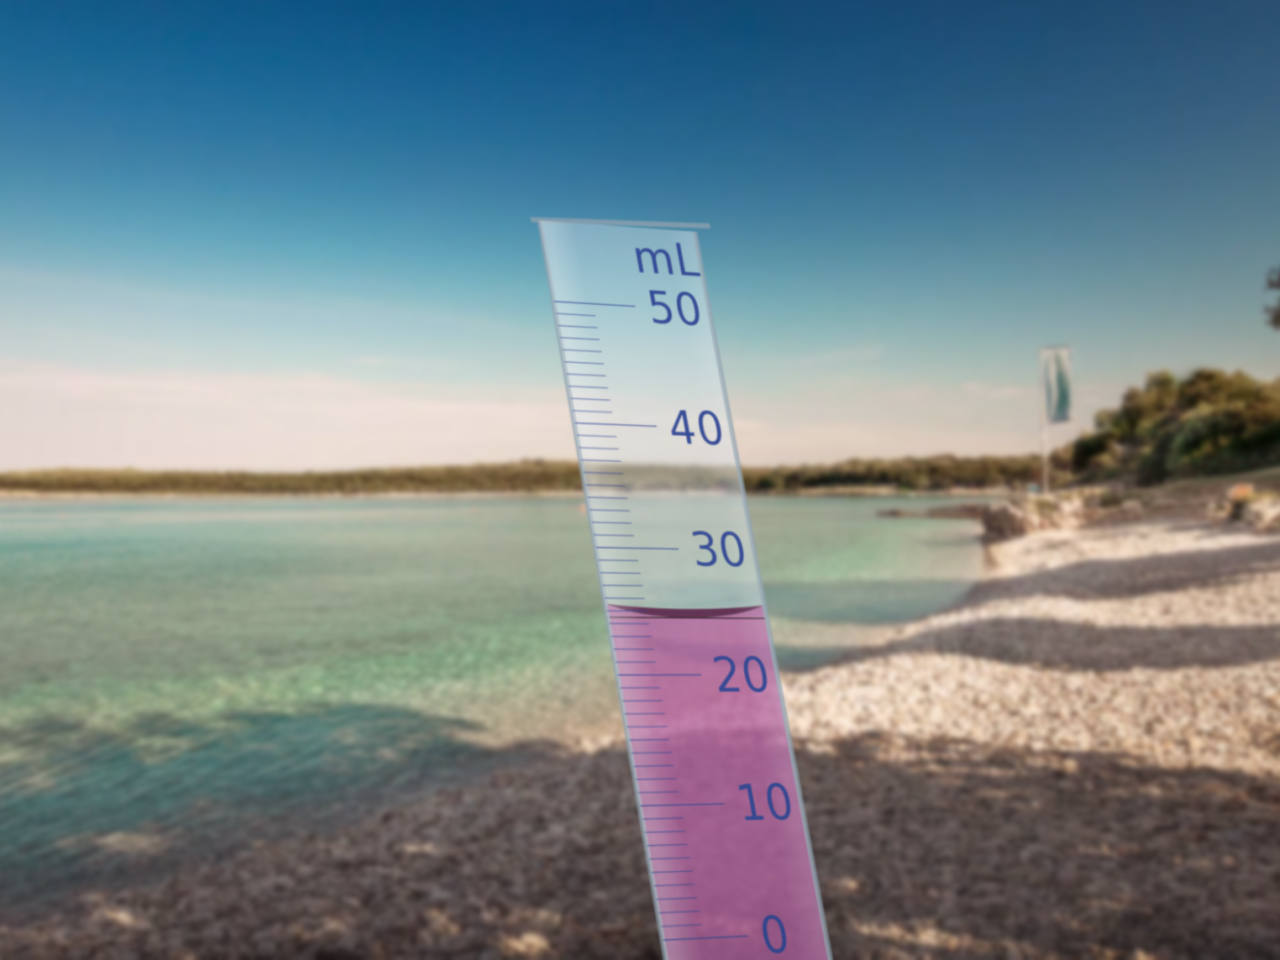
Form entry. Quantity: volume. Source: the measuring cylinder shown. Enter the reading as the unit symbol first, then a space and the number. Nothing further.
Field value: mL 24.5
